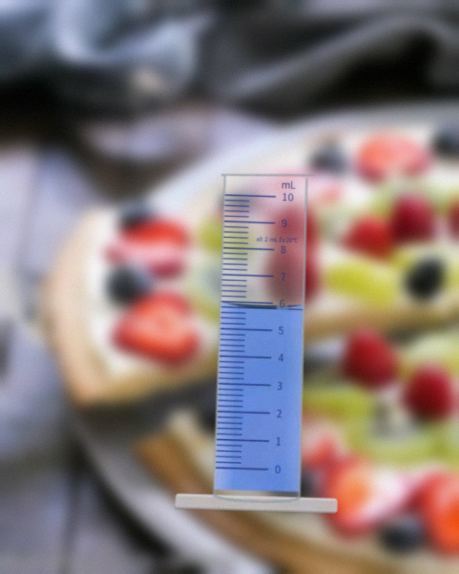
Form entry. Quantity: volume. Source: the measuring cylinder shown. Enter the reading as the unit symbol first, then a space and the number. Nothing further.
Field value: mL 5.8
